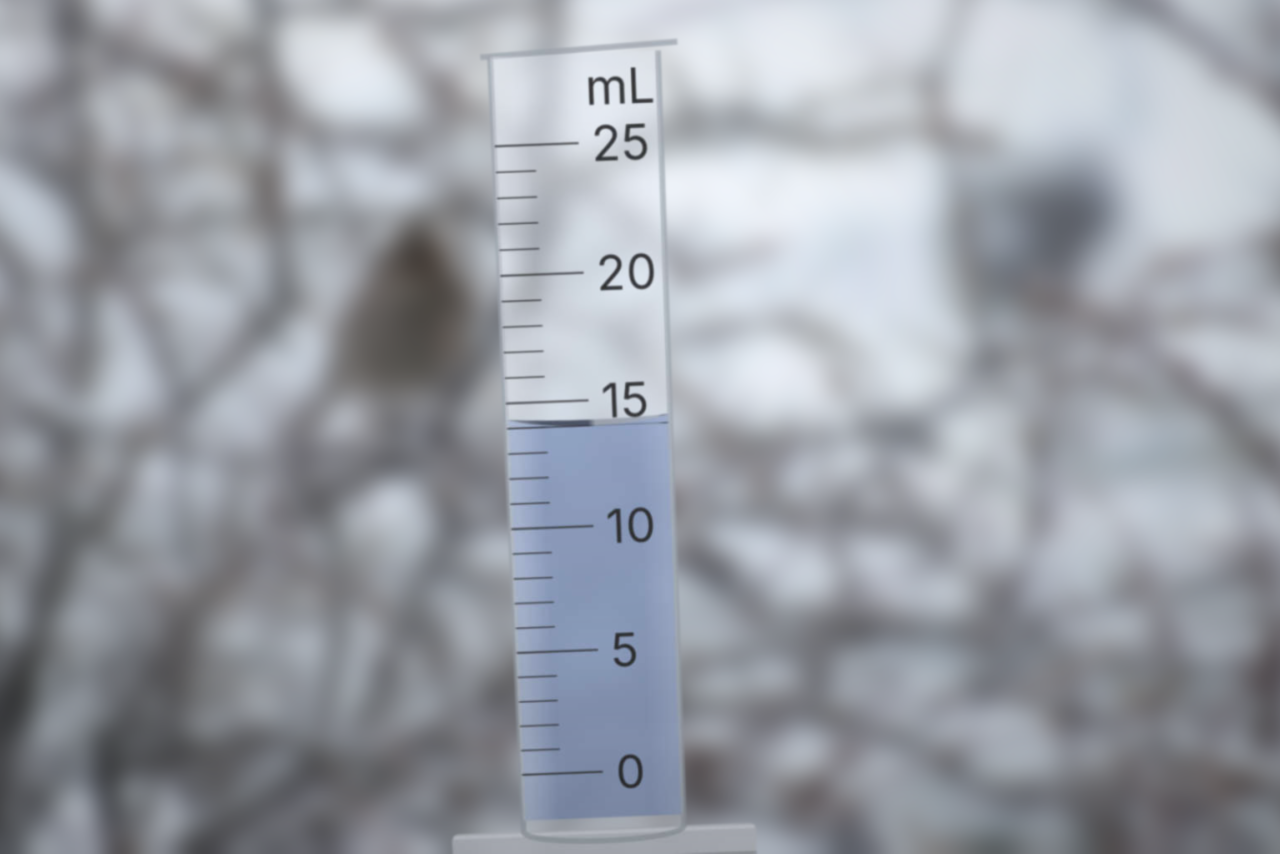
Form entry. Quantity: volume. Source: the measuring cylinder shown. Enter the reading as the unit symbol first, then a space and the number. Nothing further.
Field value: mL 14
